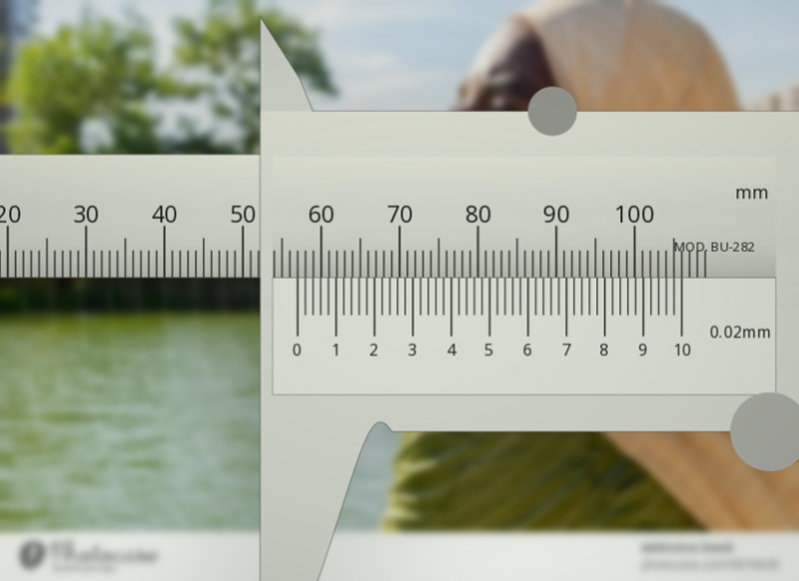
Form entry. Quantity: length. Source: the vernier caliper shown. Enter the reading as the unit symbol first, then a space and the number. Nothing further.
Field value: mm 57.0
